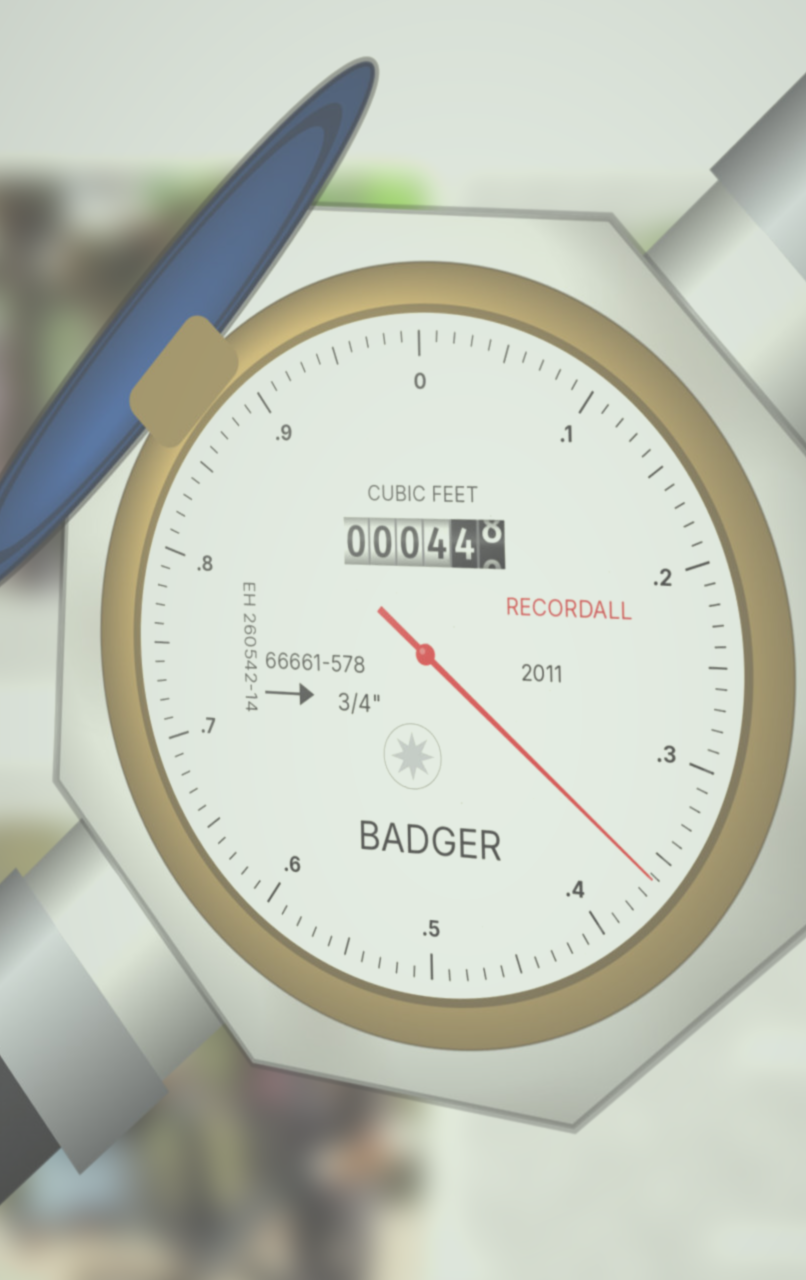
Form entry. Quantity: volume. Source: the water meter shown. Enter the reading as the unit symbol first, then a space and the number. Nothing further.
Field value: ft³ 448.36
